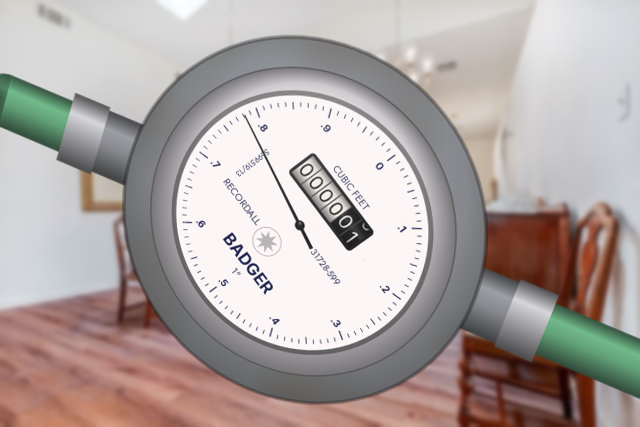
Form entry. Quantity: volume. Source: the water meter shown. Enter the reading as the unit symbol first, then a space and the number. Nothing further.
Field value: ft³ 0.78
